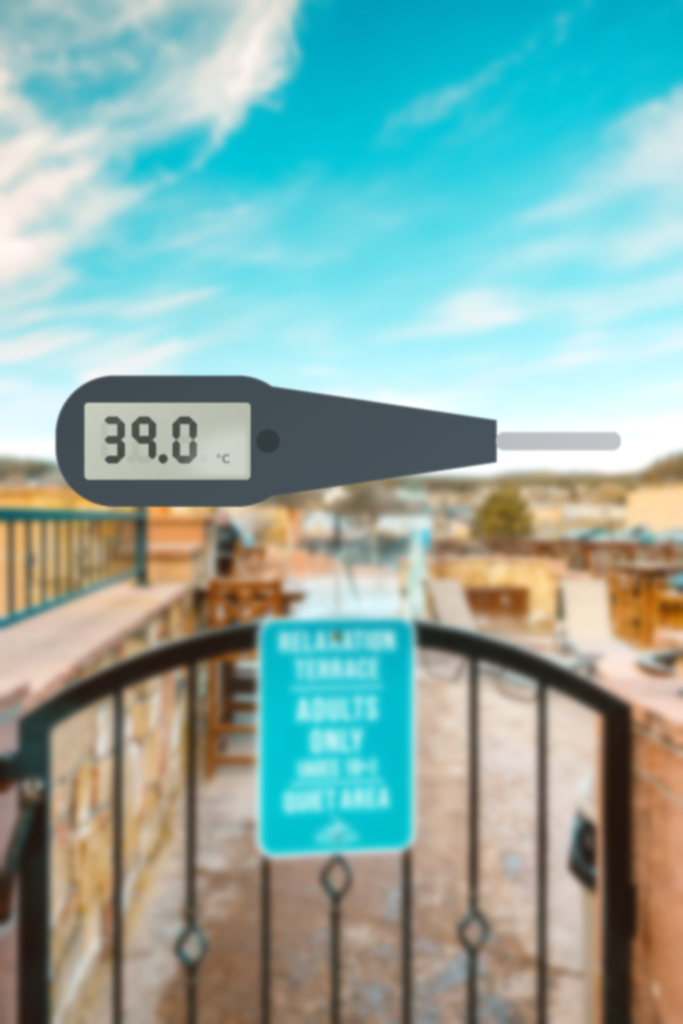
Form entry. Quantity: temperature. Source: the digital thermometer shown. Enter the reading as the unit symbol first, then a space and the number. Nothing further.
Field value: °C 39.0
